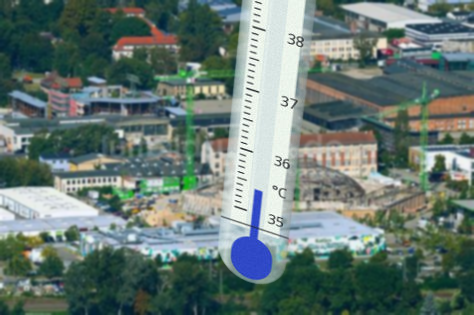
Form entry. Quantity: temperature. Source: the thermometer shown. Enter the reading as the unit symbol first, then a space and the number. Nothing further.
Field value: °C 35.4
